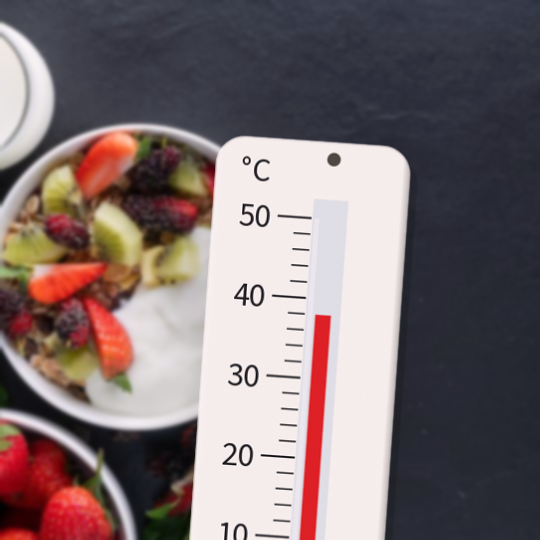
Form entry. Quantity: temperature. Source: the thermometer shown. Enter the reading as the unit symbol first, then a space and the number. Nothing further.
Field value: °C 38
